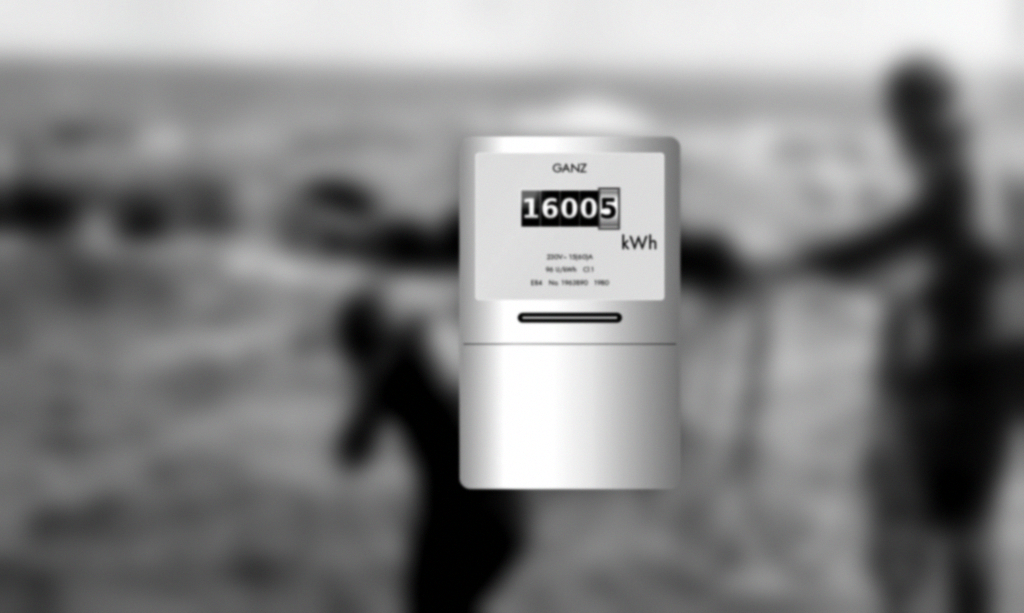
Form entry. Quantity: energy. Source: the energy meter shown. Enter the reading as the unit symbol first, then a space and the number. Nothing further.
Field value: kWh 1600.5
